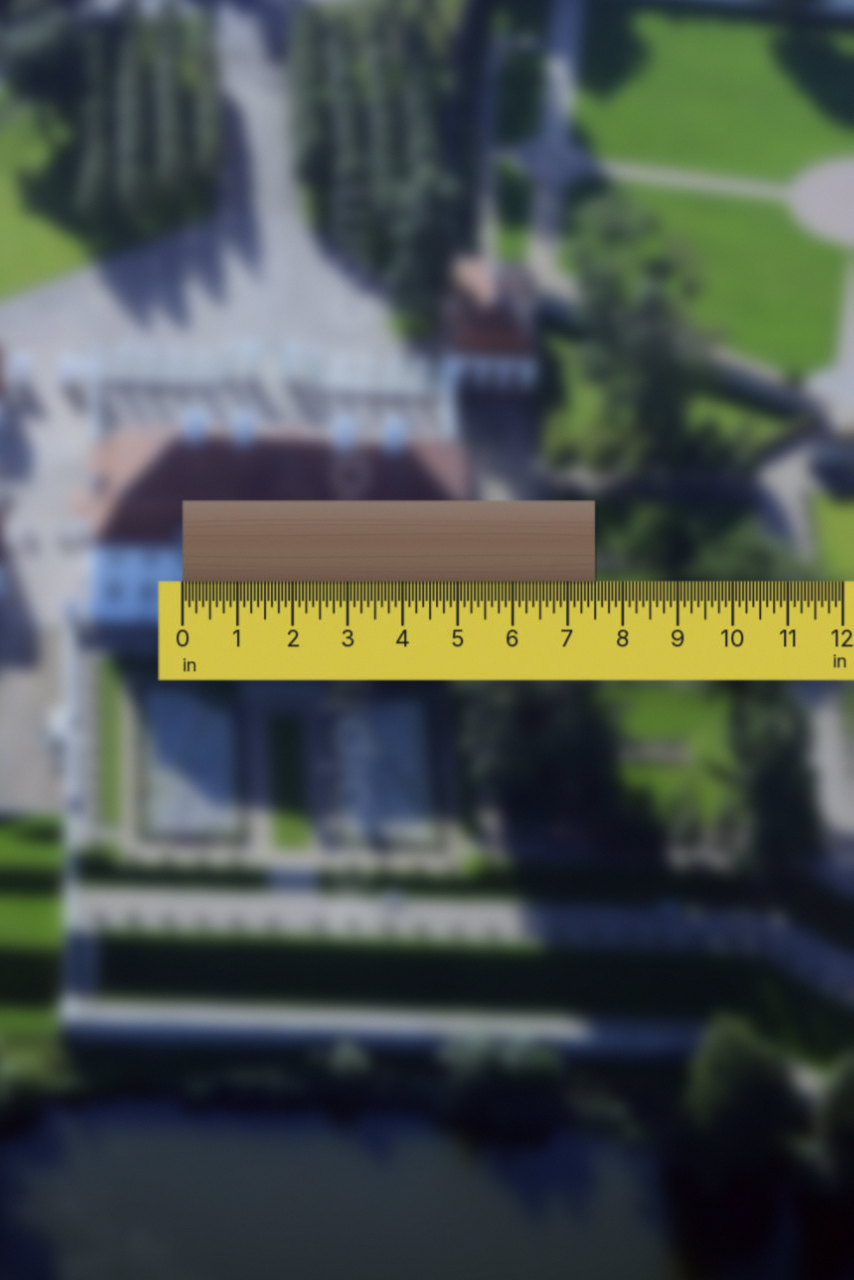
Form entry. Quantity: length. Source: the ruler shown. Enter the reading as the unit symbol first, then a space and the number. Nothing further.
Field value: in 7.5
